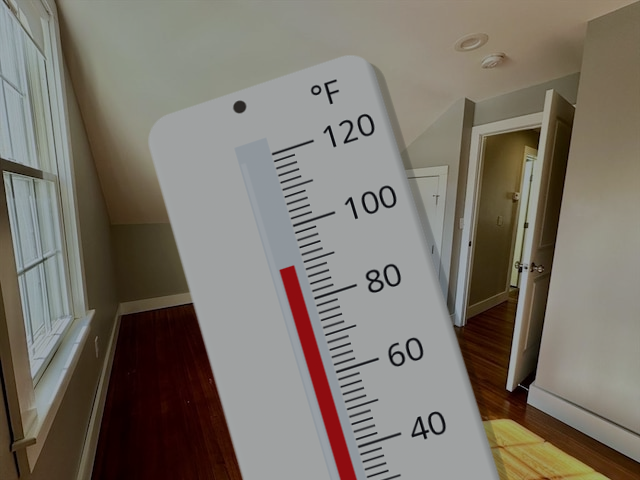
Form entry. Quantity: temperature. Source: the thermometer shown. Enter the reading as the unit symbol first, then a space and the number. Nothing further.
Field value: °F 90
